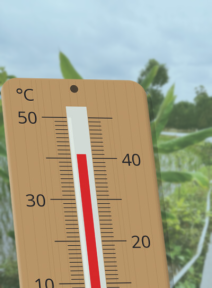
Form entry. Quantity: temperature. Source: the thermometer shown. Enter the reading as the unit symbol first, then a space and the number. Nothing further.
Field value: °C 41
